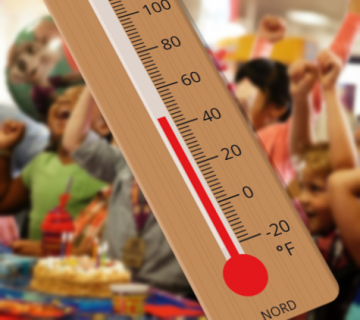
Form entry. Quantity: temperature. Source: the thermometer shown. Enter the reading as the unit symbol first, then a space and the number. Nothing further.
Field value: °F 46
